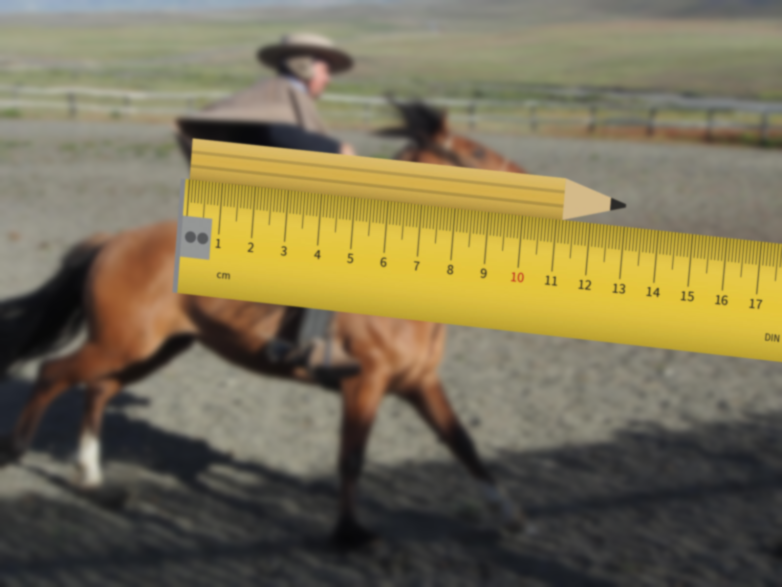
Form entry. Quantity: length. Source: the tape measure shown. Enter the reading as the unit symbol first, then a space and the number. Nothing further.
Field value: cm 13
